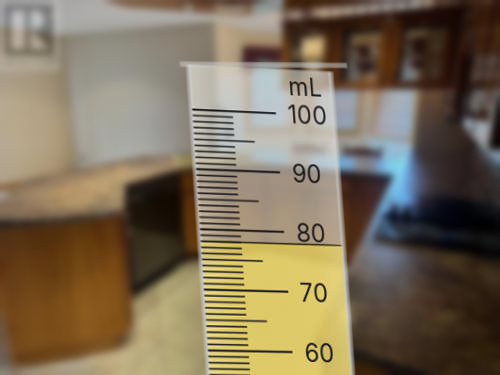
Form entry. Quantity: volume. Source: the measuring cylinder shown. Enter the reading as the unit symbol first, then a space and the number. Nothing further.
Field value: mL 78
